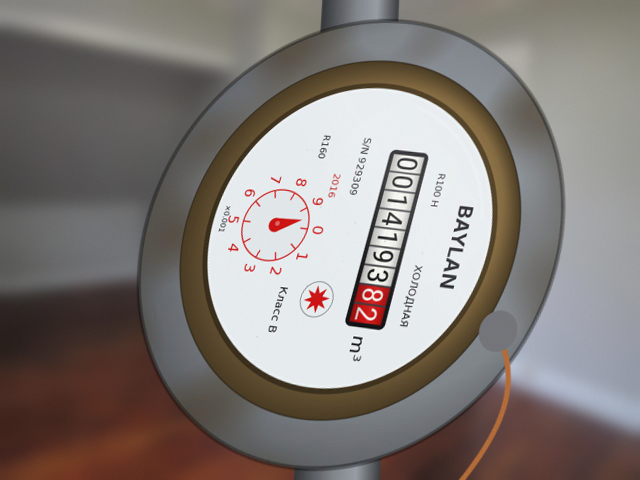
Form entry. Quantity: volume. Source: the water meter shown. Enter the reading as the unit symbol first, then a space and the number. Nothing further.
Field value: m³ 14193.819
